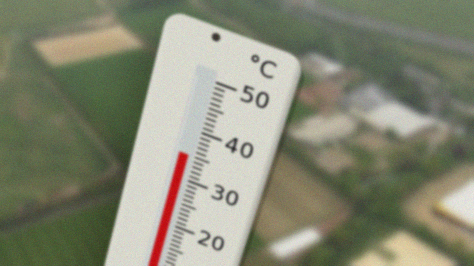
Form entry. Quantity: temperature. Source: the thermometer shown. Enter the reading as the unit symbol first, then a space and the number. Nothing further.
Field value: °C 35
